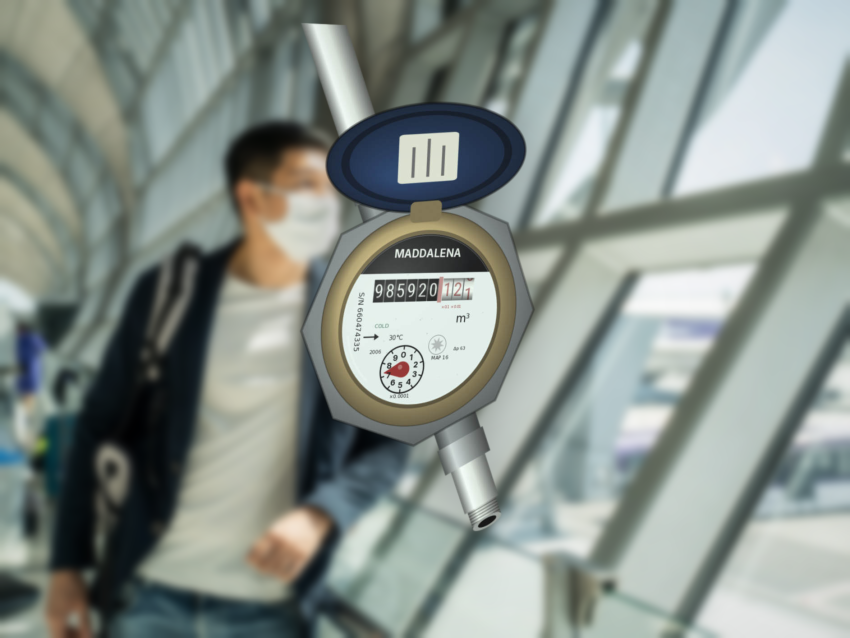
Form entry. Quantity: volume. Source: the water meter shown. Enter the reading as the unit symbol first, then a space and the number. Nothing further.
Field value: m³ 985920.1207
